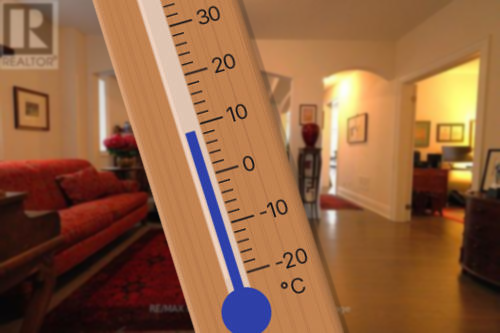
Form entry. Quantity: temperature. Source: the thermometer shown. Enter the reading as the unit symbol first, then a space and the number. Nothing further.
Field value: °C 9
